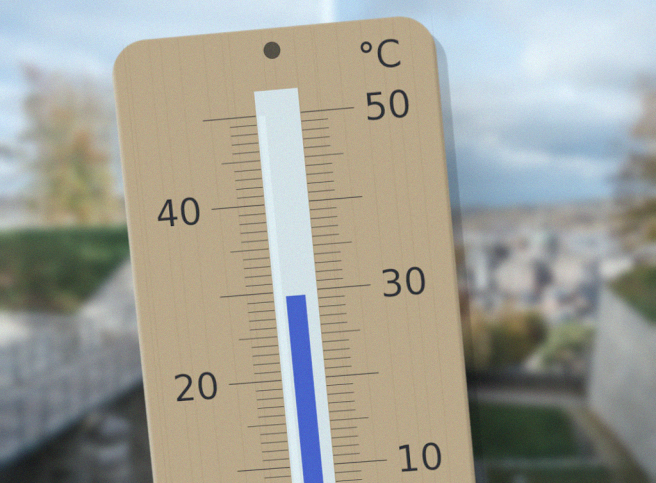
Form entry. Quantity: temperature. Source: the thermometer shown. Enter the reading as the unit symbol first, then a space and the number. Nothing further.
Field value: °C 29.5
